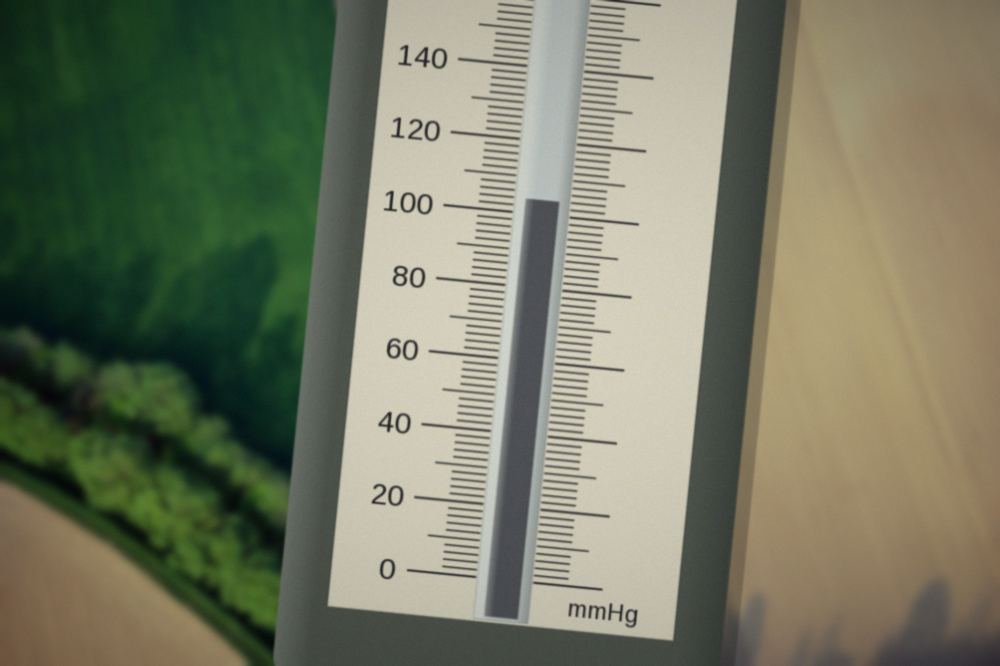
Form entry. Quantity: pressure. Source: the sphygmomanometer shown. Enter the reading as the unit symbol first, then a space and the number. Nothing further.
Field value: mmHg 104
